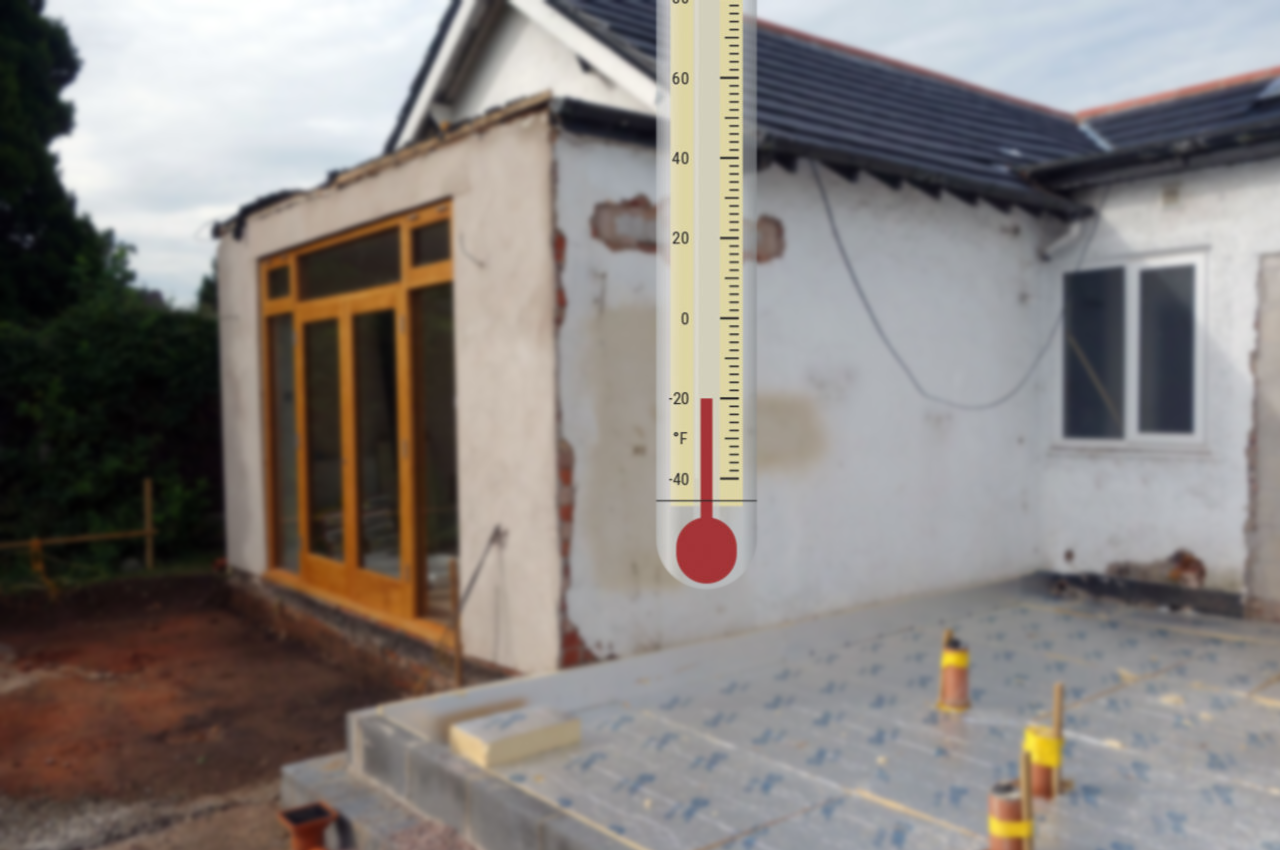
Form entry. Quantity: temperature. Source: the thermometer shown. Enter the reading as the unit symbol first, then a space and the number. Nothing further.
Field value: °F -20
